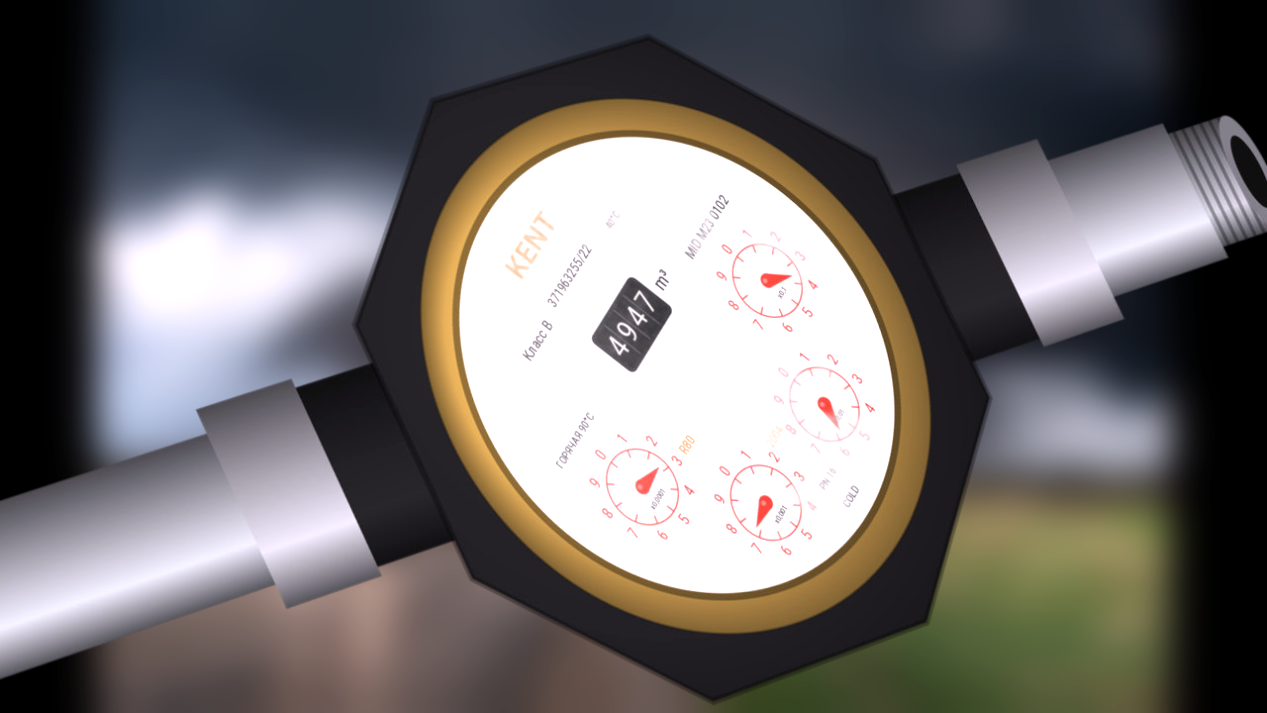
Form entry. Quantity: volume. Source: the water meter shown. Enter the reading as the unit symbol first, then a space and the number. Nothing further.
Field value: m³ 4947.3572
